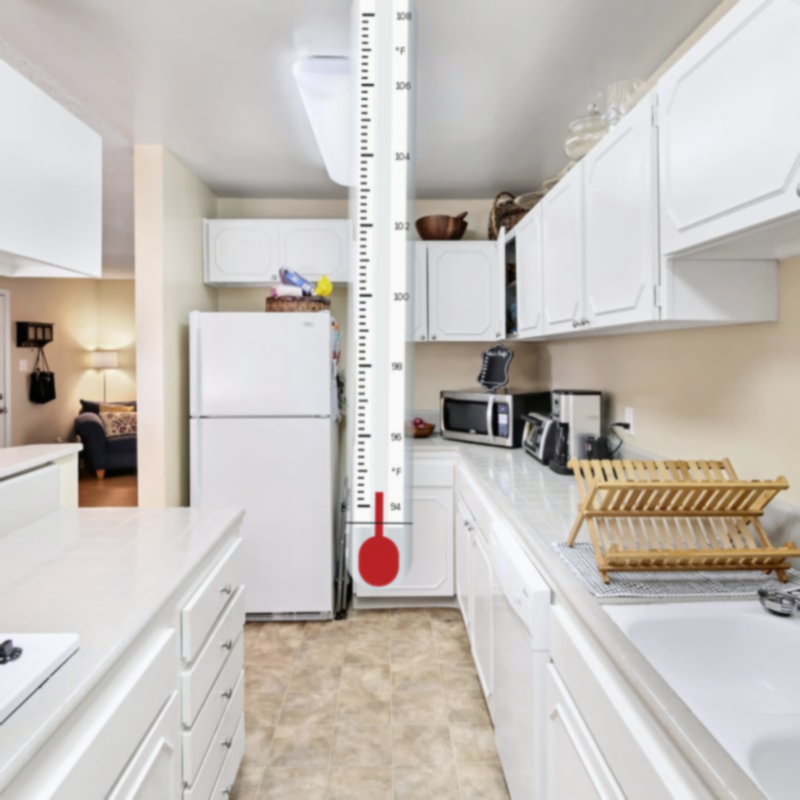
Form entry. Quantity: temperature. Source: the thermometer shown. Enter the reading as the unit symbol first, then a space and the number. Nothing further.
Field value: °F 94.4
